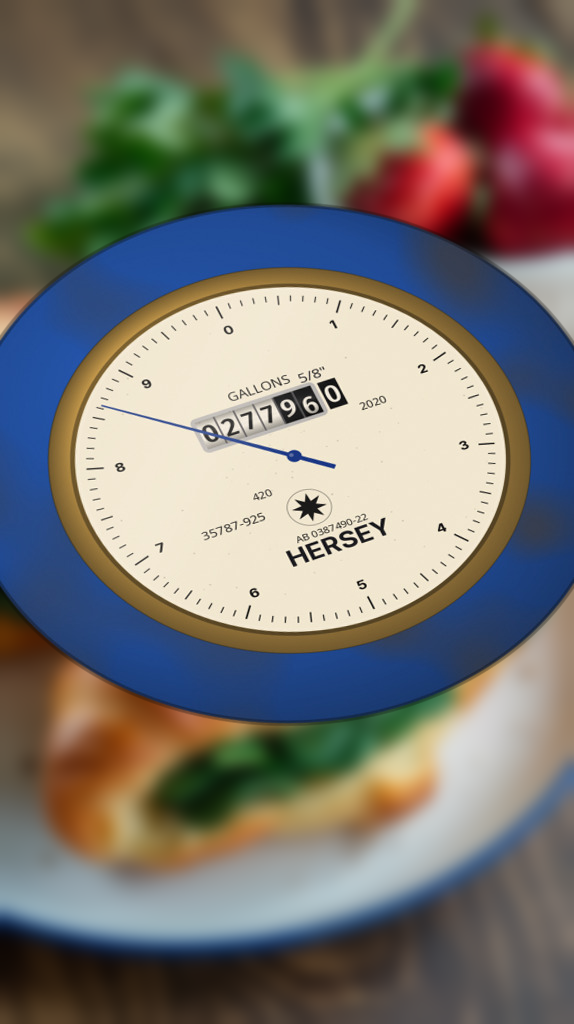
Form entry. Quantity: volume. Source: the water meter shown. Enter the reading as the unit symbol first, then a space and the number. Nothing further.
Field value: gal 277958.6
